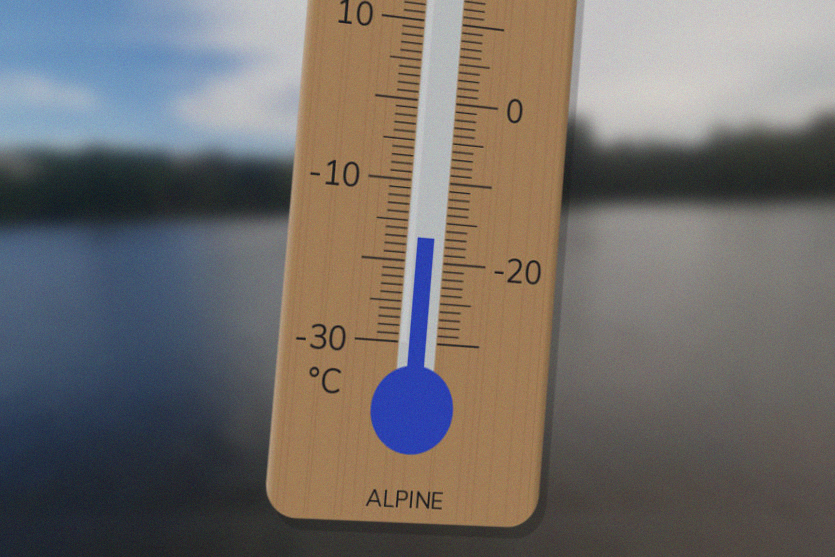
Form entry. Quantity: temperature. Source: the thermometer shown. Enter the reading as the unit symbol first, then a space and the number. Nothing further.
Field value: °C -17
